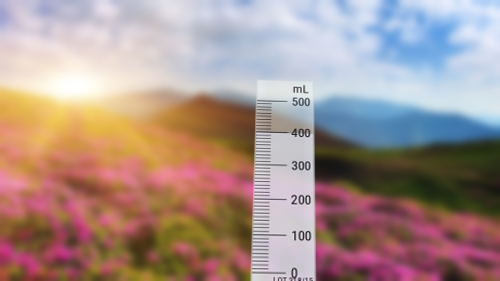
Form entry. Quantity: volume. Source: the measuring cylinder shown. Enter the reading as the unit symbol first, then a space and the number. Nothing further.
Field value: mL 400
